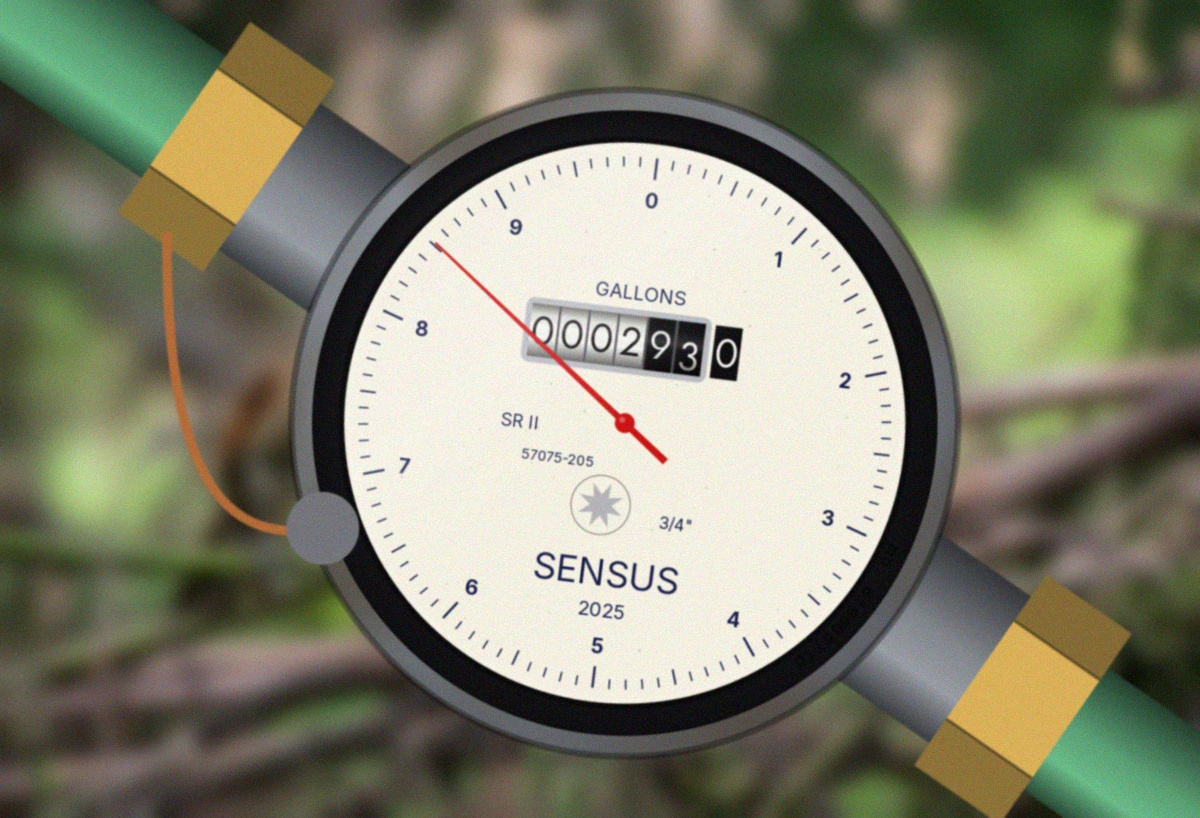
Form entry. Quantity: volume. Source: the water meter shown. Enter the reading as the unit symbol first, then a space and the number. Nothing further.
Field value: gal 2928.5
